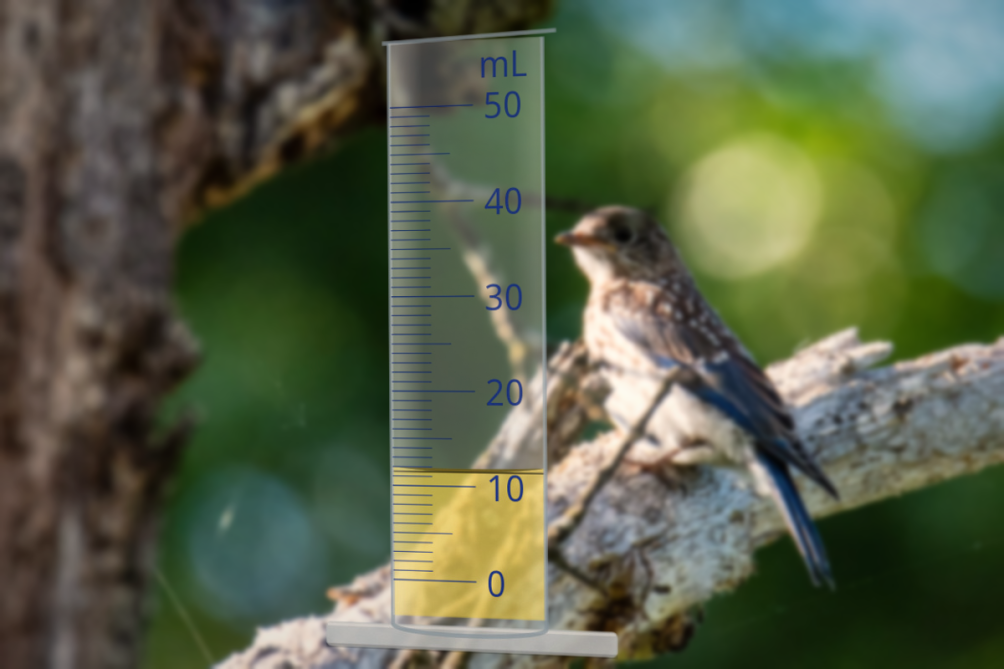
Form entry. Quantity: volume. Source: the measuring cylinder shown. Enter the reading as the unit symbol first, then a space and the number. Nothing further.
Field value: mL 11.5
